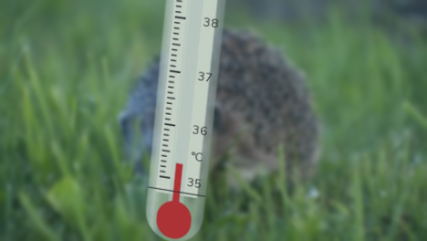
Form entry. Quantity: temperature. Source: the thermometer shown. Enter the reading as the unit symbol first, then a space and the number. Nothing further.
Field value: °C 35.3
